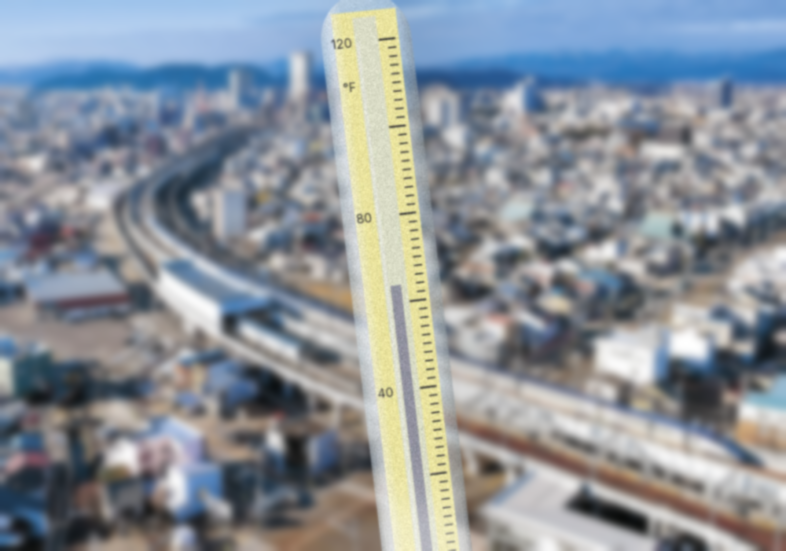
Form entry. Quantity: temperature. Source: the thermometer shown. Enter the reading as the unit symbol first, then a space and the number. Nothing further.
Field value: °F 64
